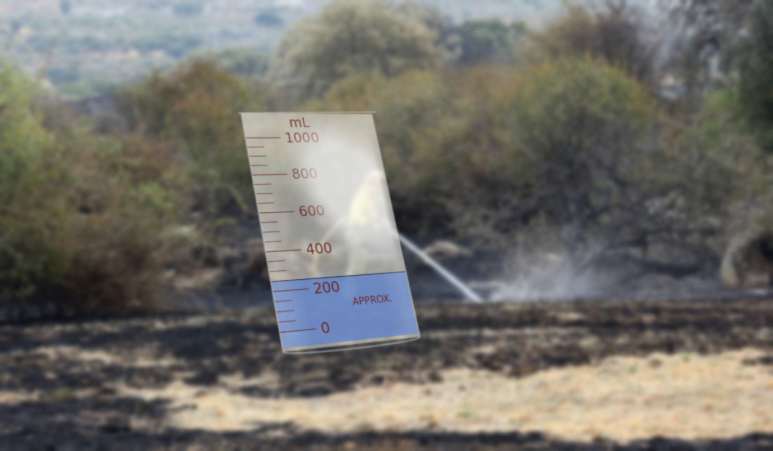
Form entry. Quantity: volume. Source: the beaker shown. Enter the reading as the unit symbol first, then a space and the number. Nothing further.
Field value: mL 250
